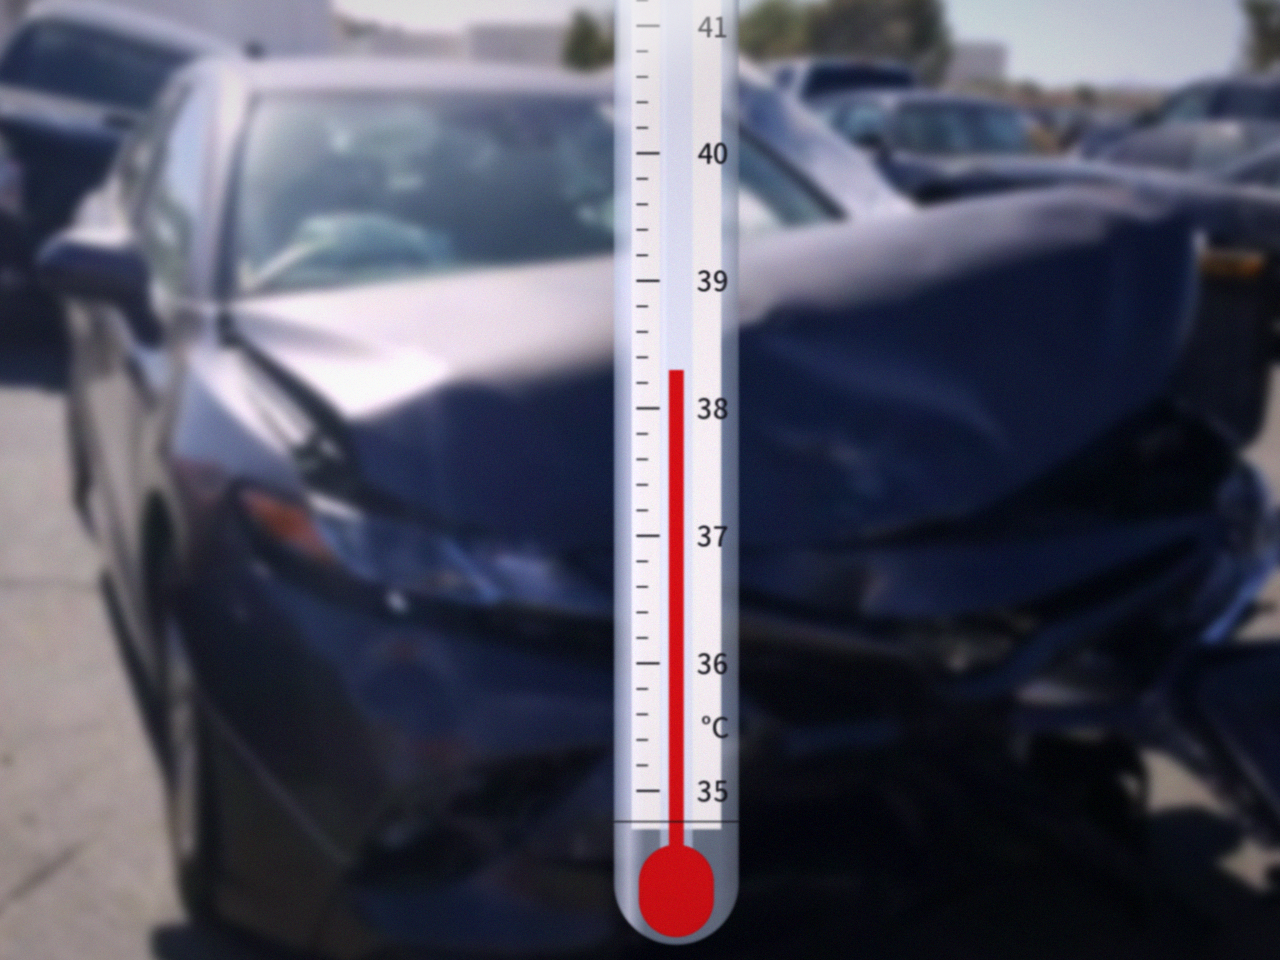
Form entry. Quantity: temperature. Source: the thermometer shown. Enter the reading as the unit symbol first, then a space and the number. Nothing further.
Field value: °C 38.3
